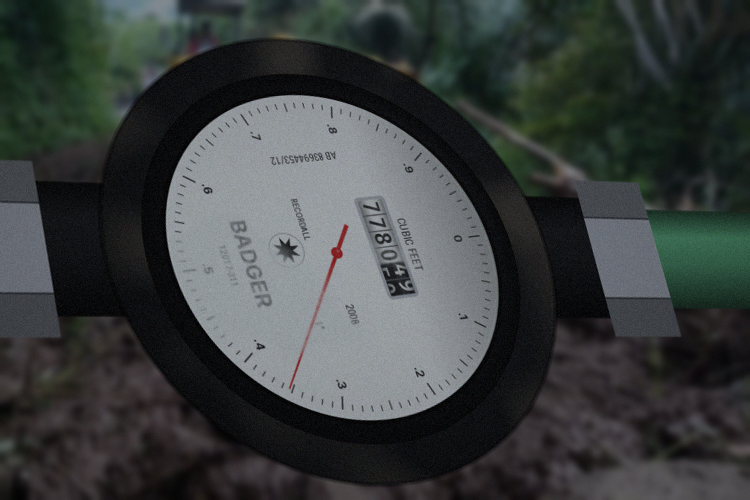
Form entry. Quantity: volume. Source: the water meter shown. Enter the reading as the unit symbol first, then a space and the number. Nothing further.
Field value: ft³ 778049.35
